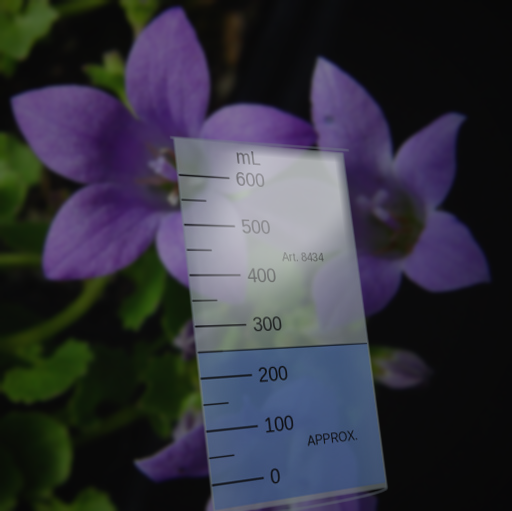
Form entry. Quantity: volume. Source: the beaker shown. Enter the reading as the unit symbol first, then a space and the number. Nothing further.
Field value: mL 250
